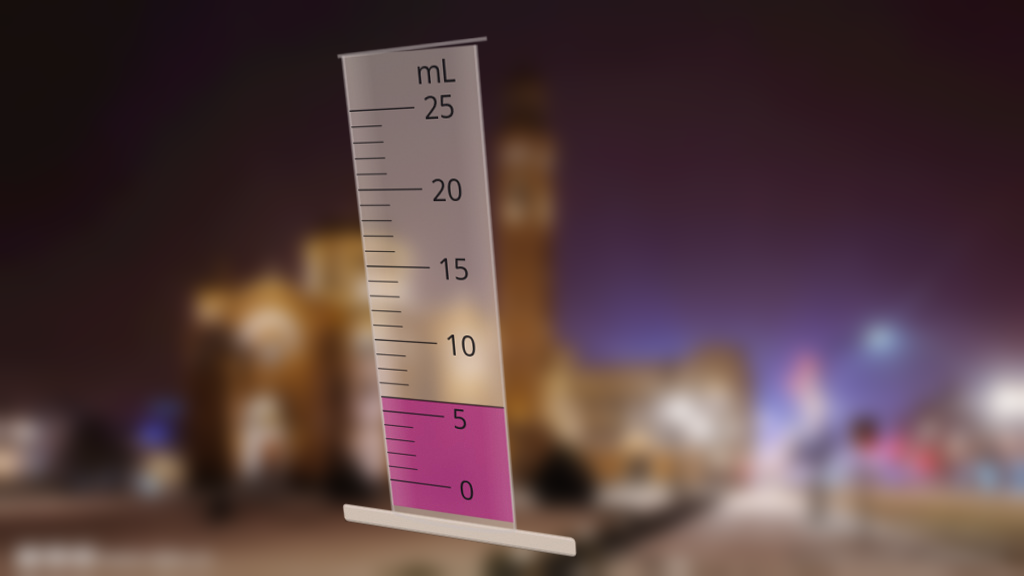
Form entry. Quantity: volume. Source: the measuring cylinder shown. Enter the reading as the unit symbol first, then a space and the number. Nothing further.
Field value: mL 6
